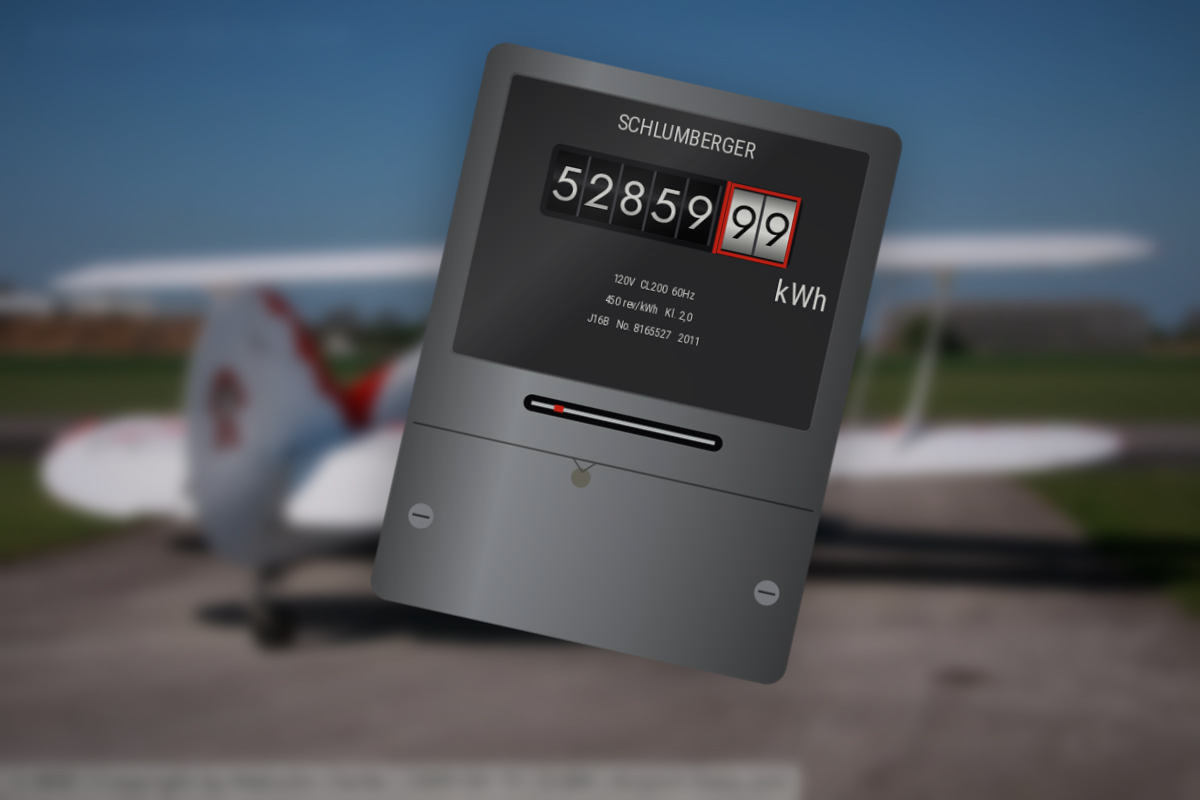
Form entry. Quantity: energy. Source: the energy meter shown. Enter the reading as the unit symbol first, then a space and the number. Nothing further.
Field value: kWh 52859.99
